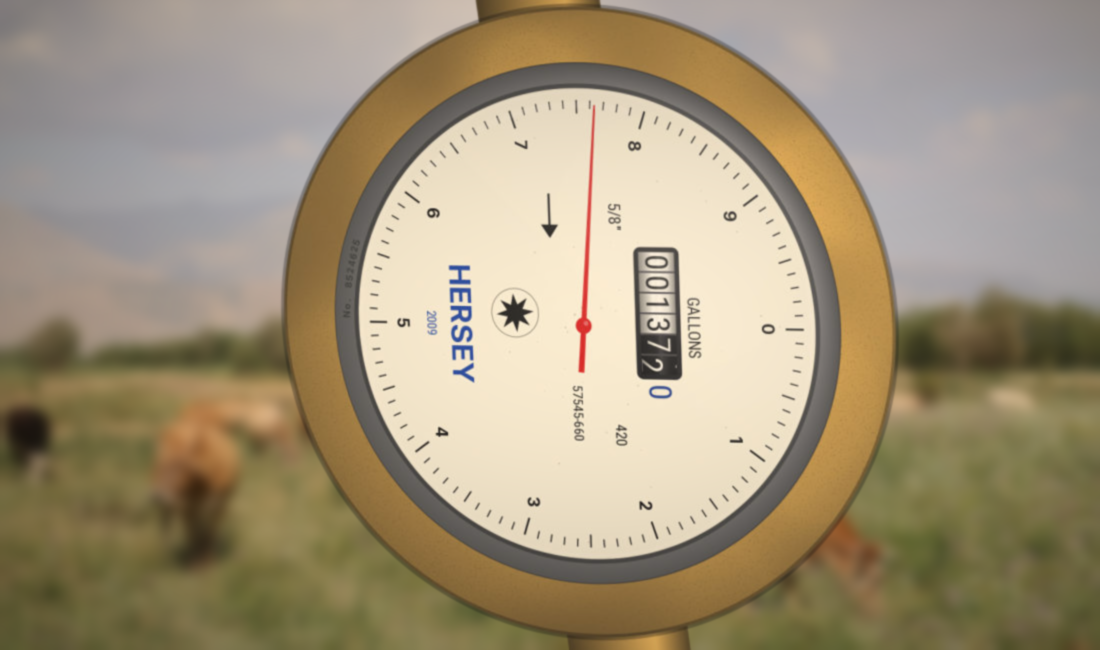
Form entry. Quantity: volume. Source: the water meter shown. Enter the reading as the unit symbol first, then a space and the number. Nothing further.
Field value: gal 13717.6
